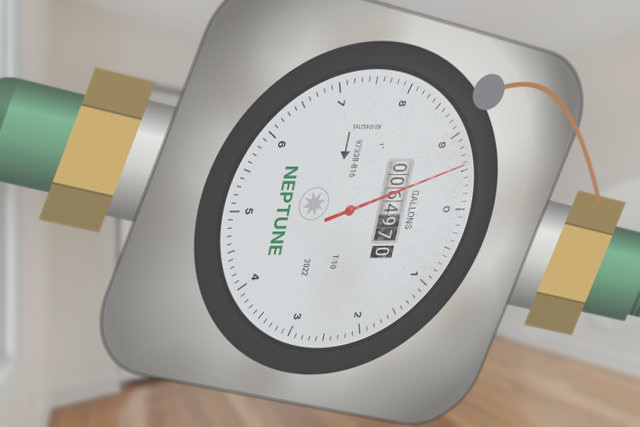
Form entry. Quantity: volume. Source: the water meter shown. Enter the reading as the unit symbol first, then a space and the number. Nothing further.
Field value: gal 64969.4
